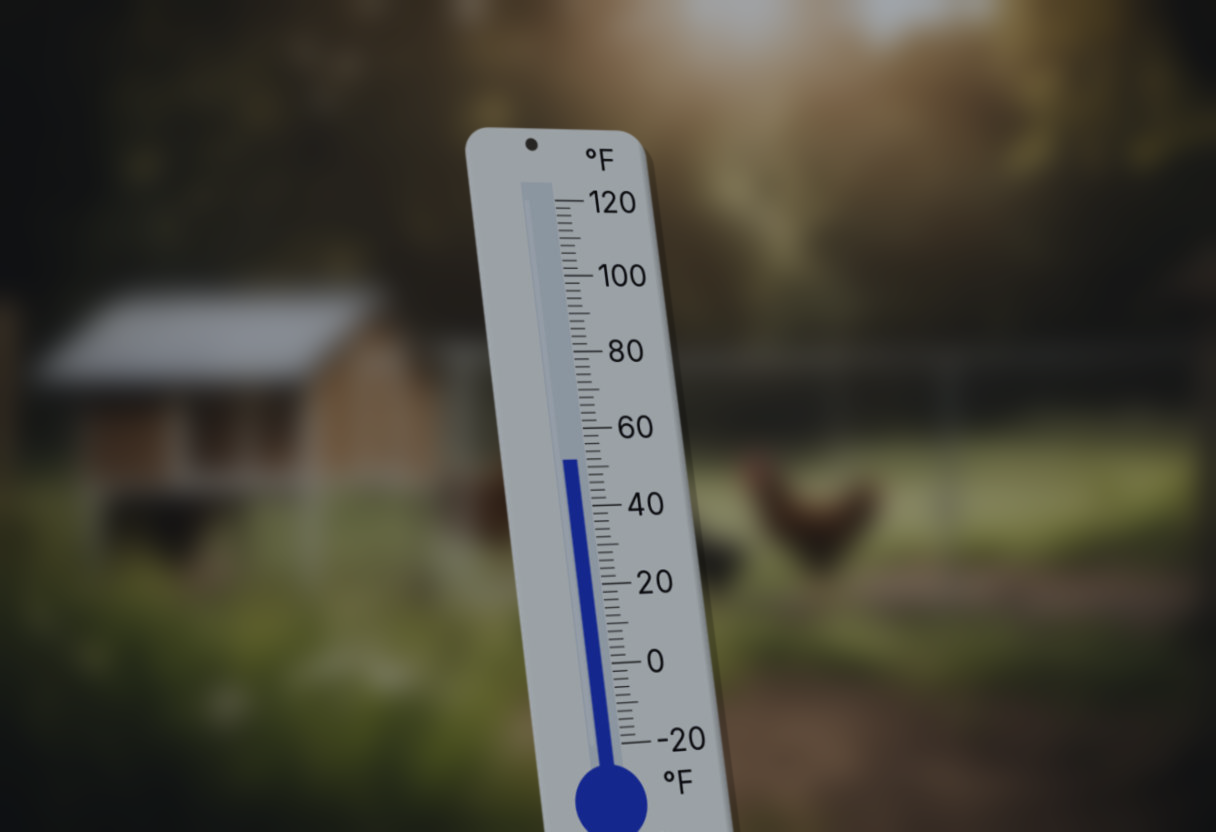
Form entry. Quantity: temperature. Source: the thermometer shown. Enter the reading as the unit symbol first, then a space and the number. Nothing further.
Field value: °F 52
